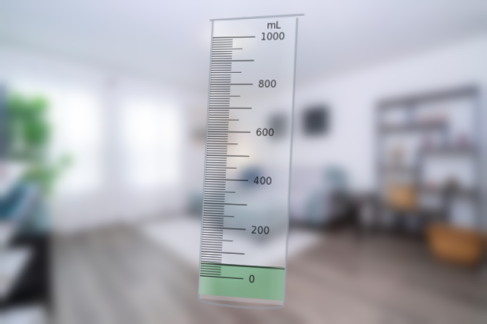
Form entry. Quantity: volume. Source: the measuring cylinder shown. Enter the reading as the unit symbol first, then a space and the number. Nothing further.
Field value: mL 50
